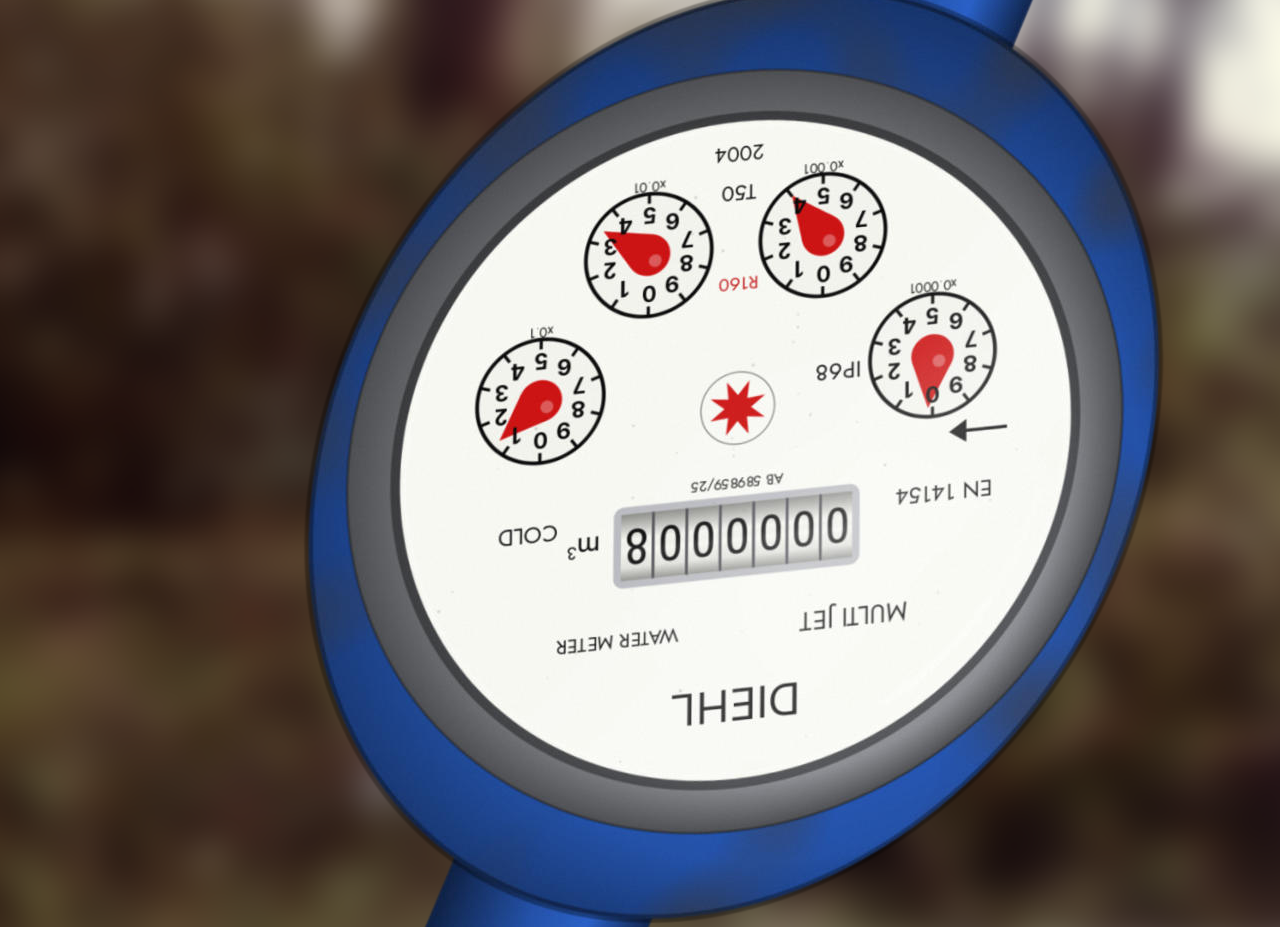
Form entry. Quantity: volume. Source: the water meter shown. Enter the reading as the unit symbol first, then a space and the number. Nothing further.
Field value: m³ 8.1340
